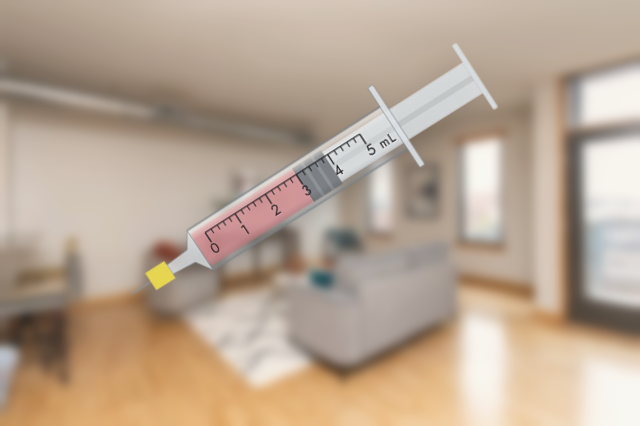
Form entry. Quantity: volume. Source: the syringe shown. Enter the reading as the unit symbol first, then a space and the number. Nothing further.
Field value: mL 3
